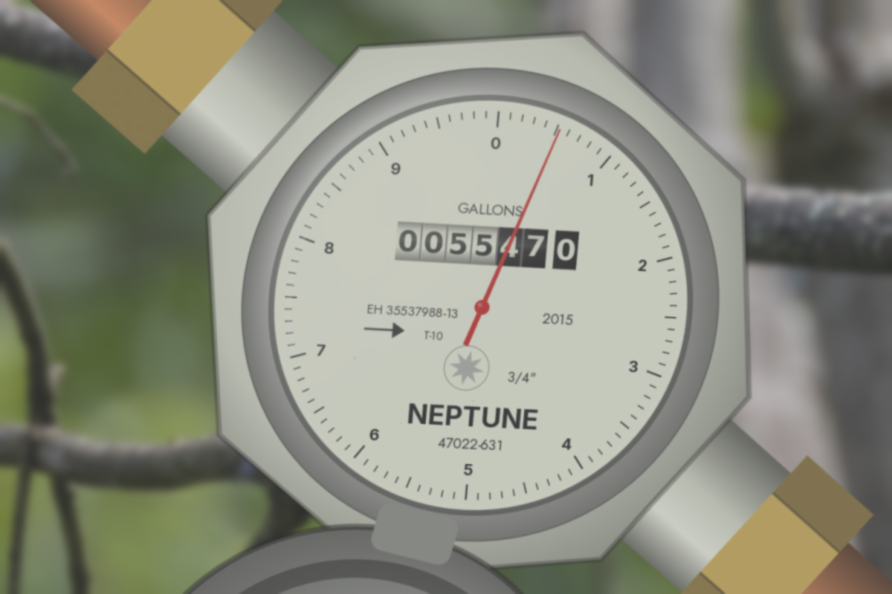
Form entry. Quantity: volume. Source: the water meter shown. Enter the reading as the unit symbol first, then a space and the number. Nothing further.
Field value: gal 55470.5
